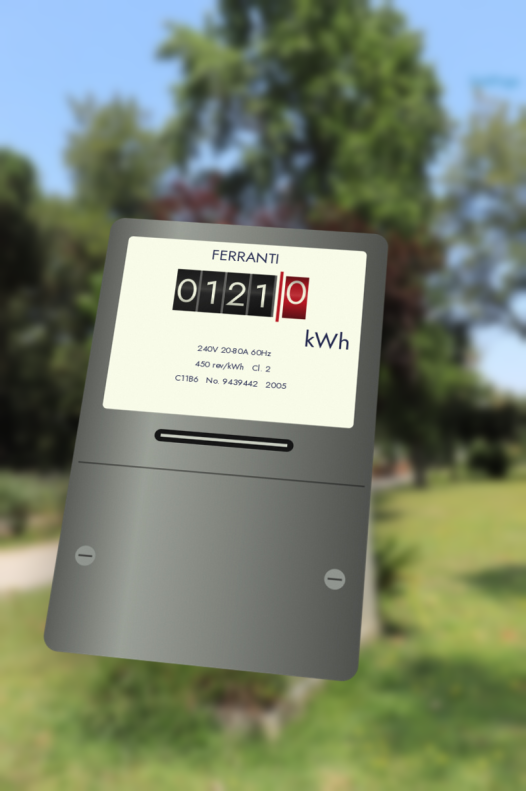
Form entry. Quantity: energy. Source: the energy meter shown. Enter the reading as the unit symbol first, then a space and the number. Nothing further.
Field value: kWh 121.0
